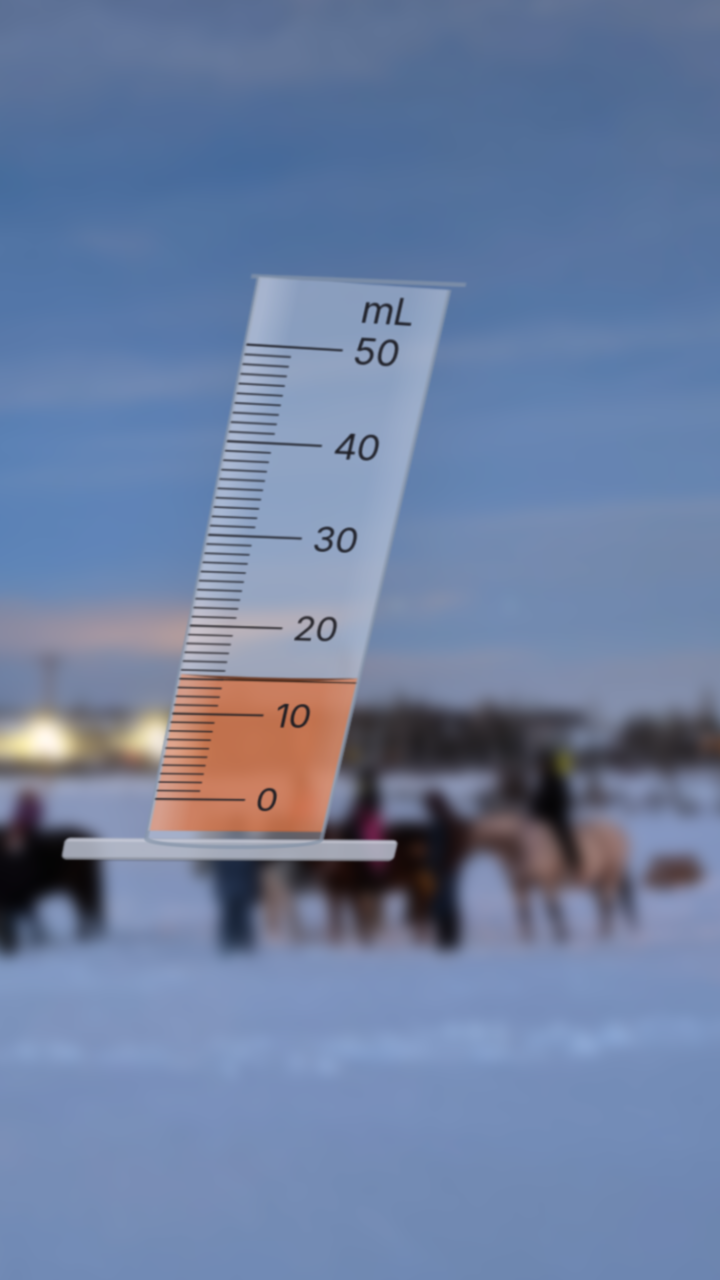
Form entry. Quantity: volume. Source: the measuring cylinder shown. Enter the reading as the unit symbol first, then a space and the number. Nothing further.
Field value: mL 14
